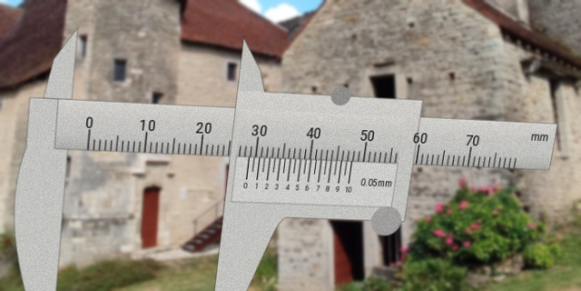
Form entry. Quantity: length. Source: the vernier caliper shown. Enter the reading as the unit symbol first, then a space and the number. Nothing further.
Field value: mm 28.8
